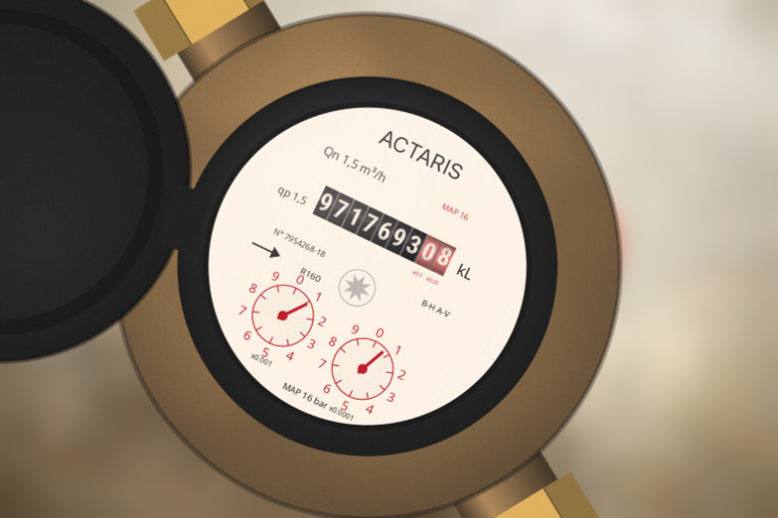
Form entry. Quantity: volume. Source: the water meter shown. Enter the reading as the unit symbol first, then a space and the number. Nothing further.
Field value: kL 9717693.0810
